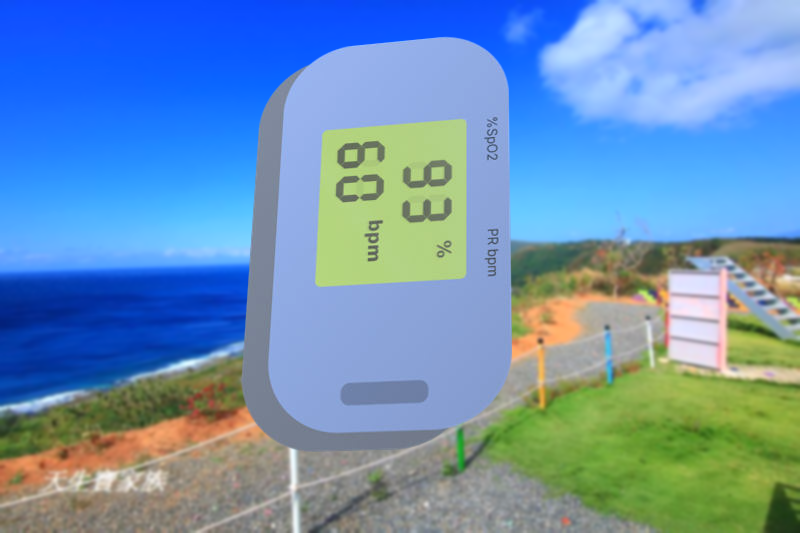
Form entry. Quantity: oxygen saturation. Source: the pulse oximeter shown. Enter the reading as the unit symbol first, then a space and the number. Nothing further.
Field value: % 93
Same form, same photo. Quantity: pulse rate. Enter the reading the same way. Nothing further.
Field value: bpm 60
